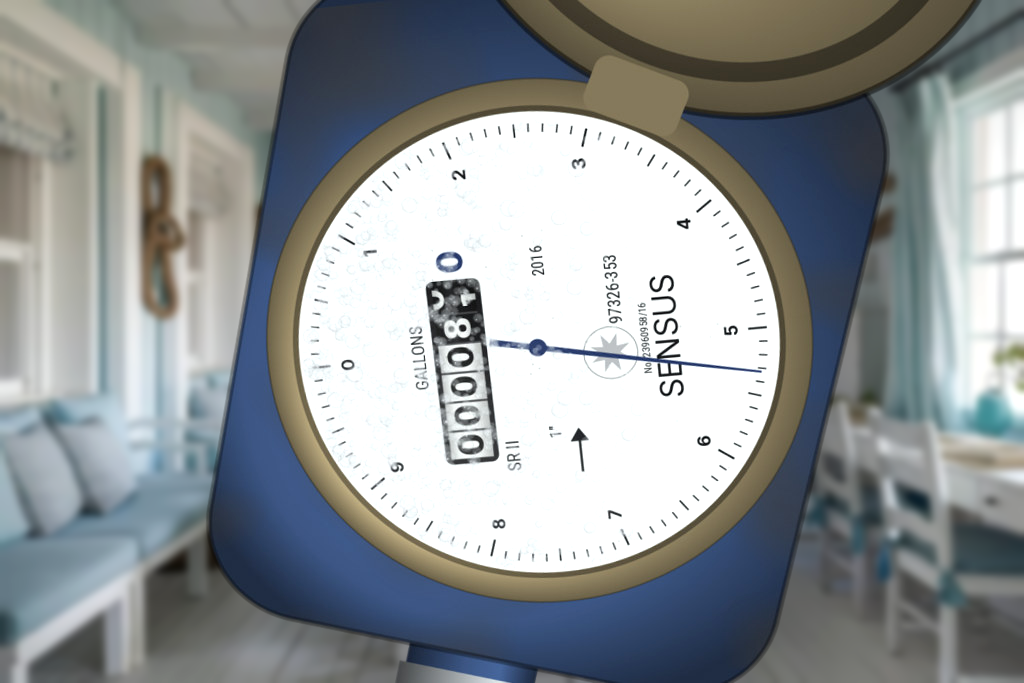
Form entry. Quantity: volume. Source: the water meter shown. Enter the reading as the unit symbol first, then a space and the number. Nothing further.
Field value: gal 805.3
